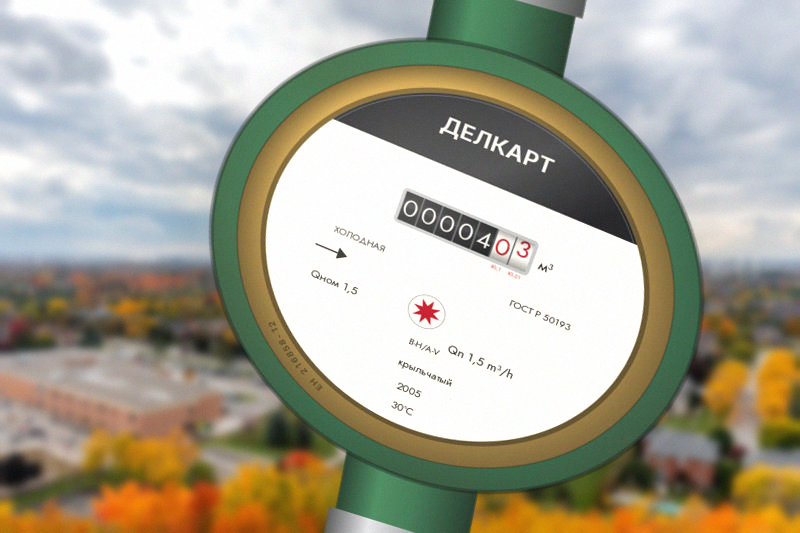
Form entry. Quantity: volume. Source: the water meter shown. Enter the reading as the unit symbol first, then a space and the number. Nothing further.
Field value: m³ 4.03
